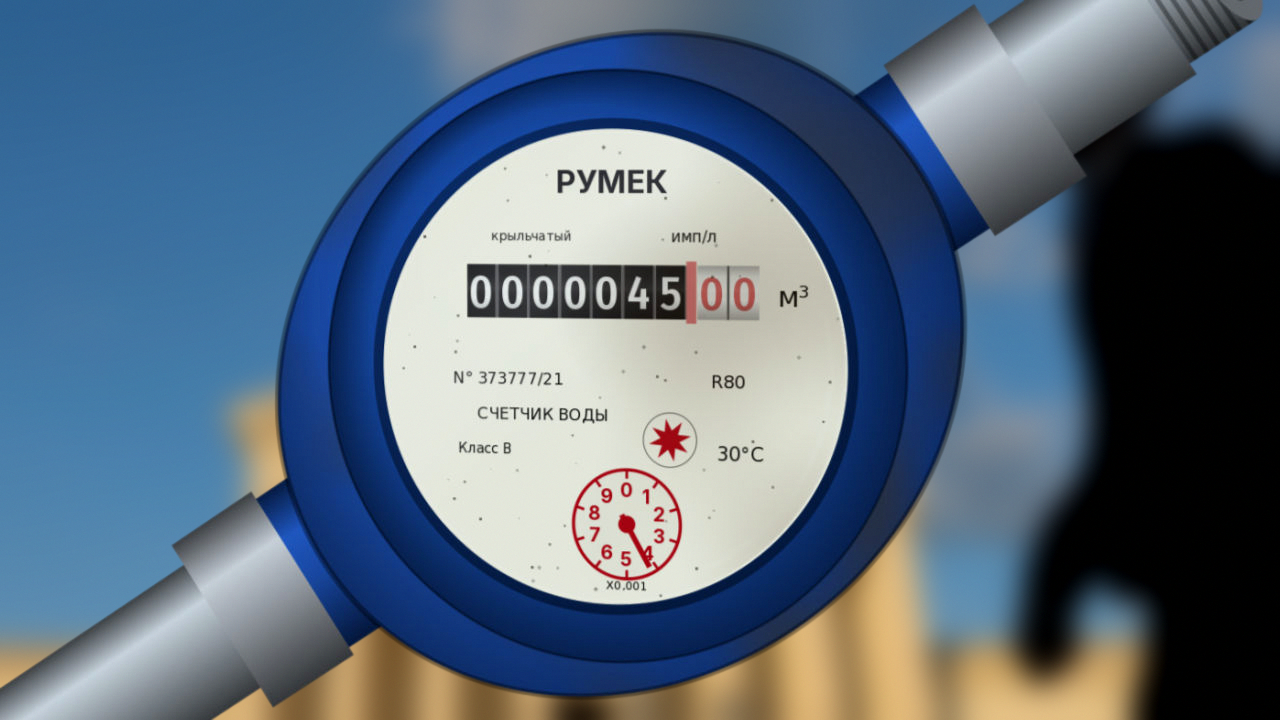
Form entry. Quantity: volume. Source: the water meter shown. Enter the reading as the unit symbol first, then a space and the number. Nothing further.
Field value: m³ 45.004
